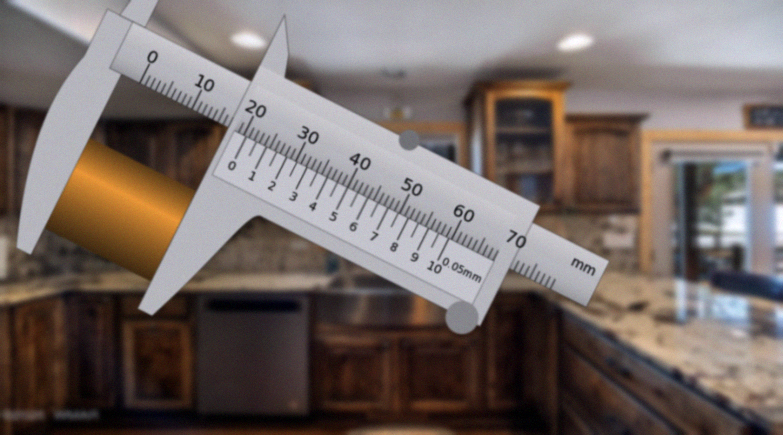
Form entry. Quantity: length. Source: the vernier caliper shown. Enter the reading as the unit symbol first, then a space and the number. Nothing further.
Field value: mm 20.5
